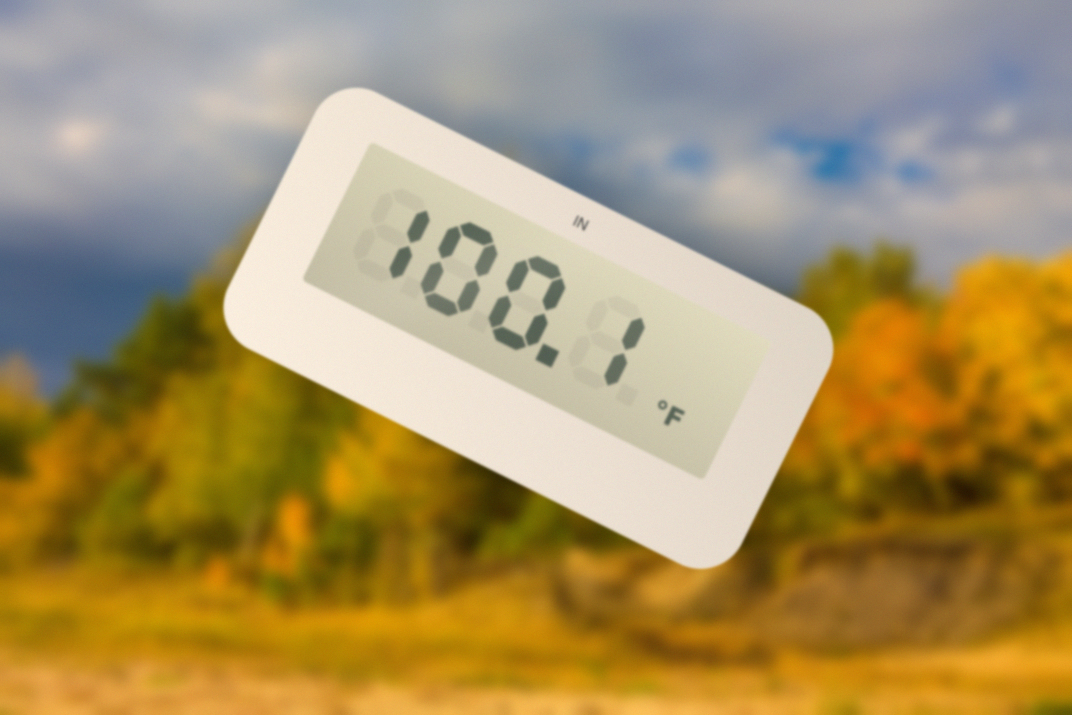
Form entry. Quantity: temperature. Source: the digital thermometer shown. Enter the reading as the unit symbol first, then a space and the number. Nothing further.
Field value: °F 100.1
